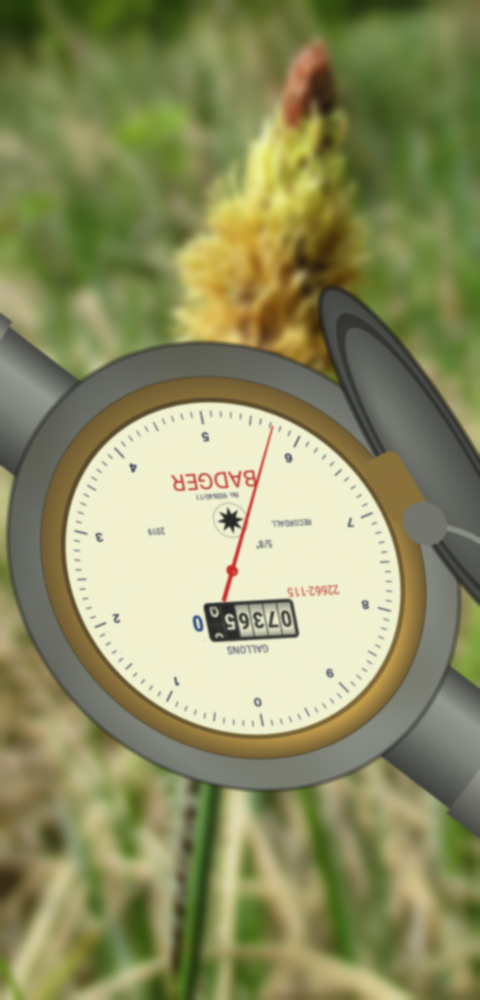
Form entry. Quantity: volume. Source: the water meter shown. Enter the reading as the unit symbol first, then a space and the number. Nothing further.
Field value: gal 736585.7
